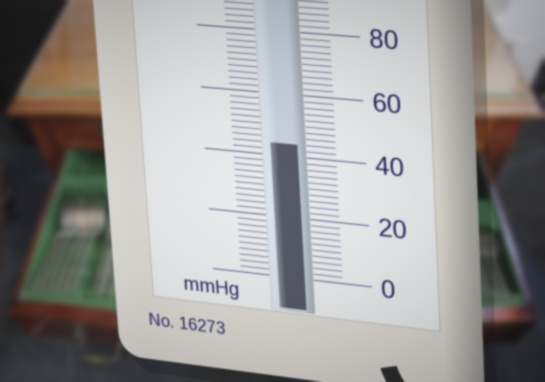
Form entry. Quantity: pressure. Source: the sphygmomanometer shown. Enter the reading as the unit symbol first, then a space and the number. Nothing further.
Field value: mmHg 44
